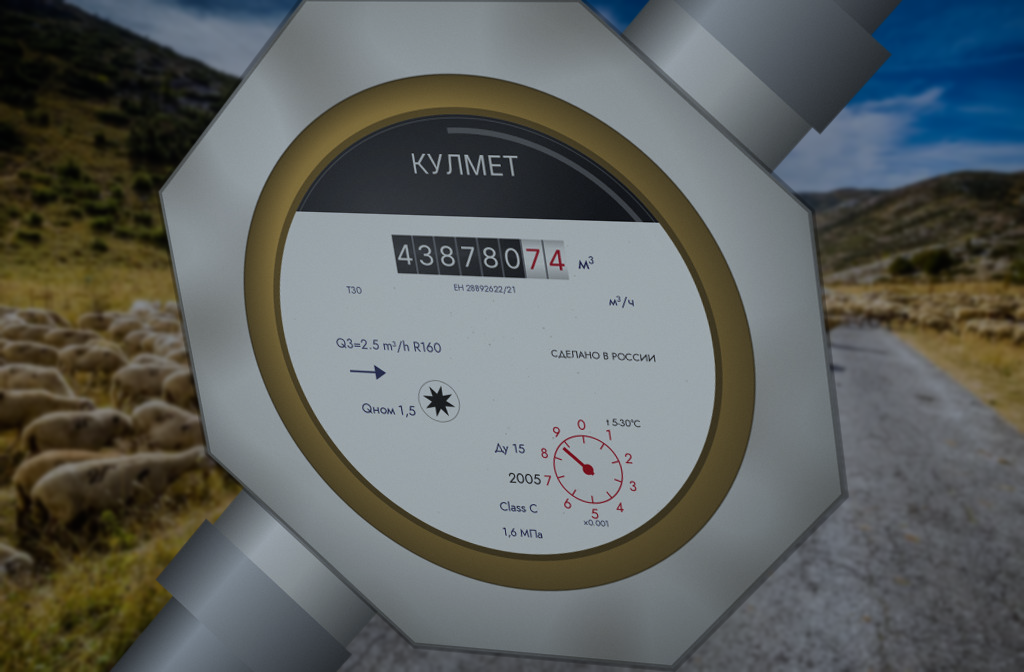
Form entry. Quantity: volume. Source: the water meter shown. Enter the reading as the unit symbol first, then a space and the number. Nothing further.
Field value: m³ 438780.748
